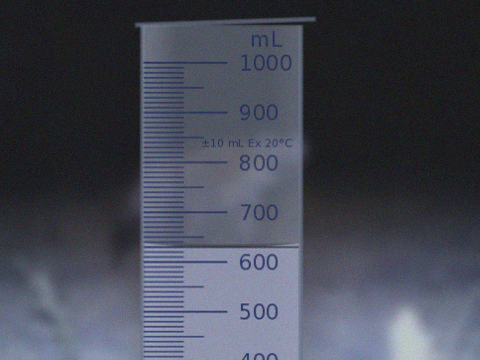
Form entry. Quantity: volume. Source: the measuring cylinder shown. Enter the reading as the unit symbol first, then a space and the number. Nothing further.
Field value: mL 630
